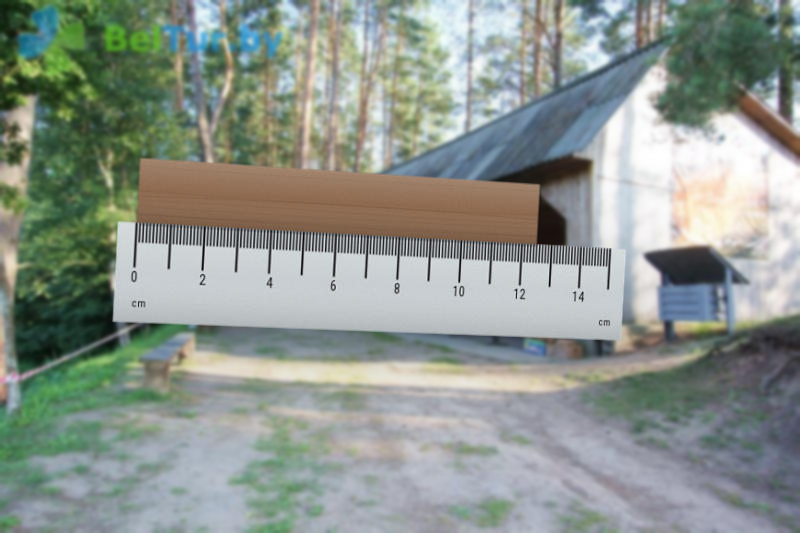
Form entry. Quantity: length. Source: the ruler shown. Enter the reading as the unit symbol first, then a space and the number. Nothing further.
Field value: cm 12.5
